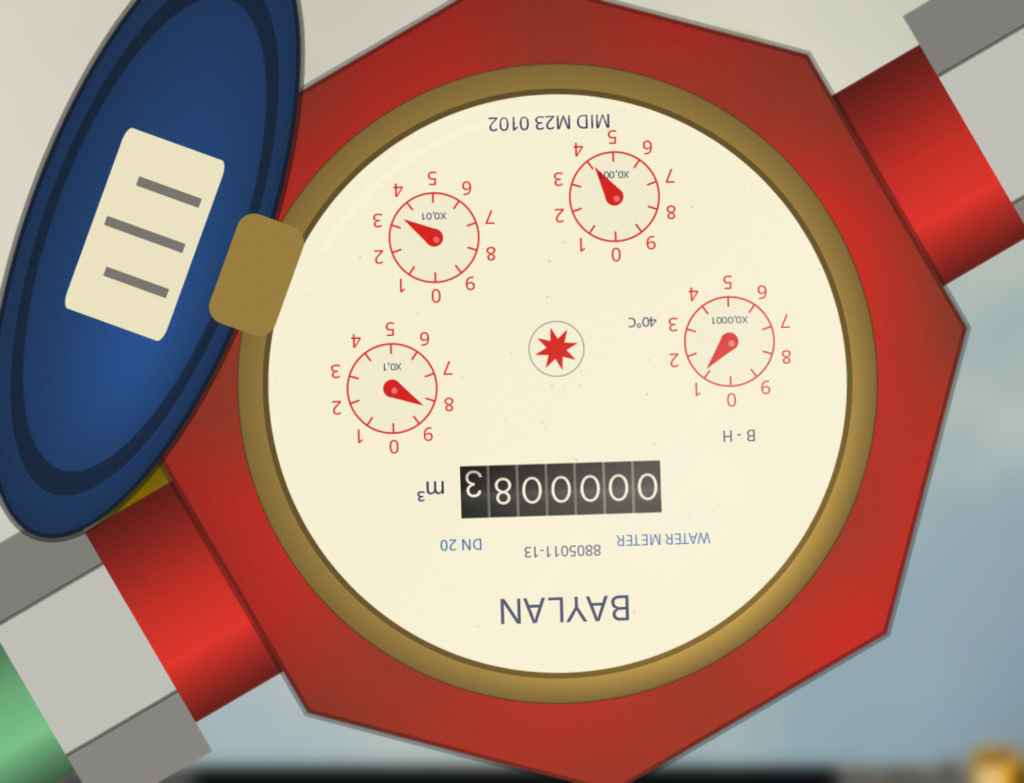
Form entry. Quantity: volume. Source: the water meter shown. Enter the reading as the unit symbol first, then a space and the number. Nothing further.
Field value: m³ 82.8341
